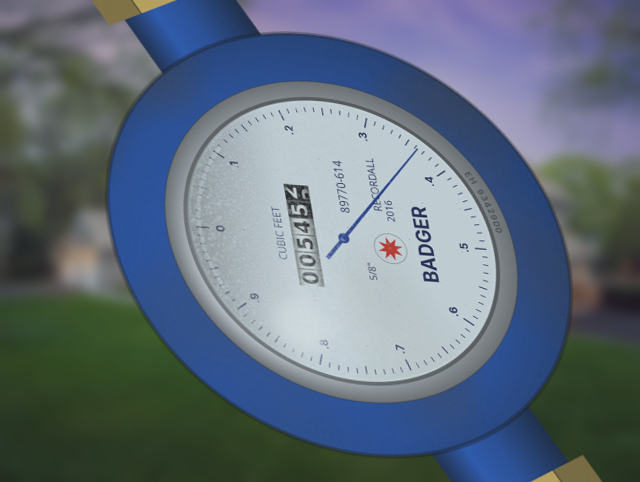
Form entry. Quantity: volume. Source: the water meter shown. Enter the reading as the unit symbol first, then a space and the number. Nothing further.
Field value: ft³ 5452.36
